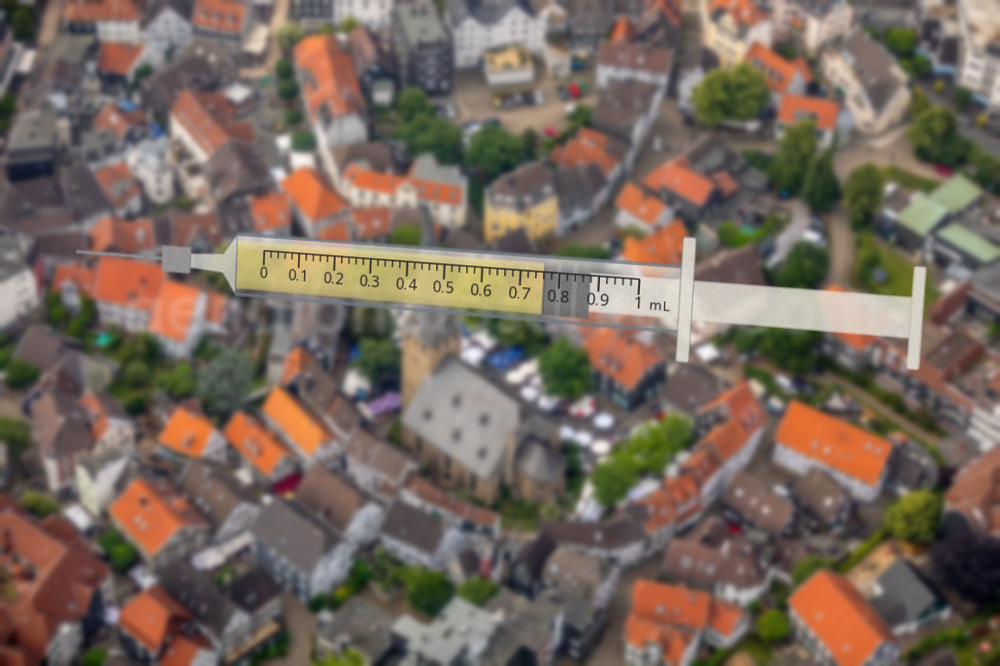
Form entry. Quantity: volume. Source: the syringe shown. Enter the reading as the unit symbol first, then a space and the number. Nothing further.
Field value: mL 0.76
